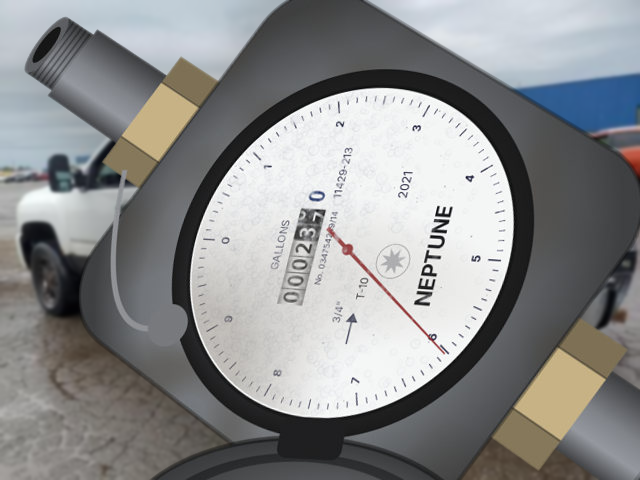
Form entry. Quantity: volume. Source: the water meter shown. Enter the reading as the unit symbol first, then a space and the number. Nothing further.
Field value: gal 2366.0
